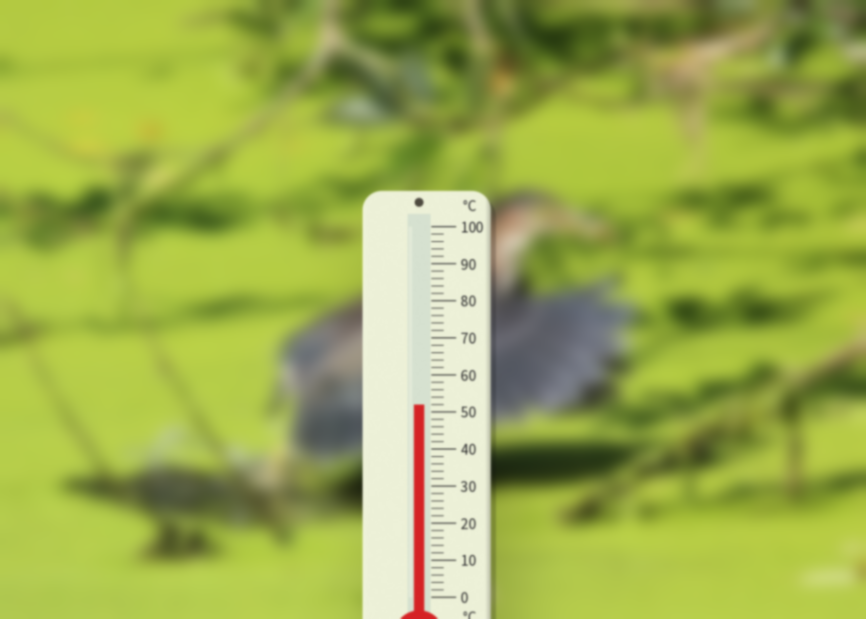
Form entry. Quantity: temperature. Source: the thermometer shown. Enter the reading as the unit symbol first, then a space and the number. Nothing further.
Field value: °C 52
